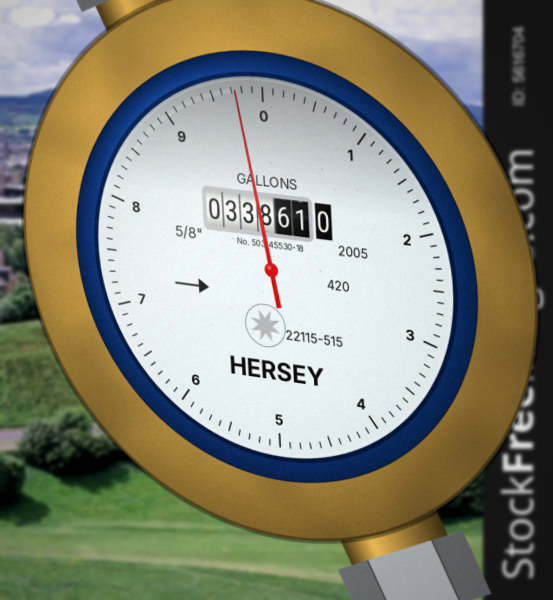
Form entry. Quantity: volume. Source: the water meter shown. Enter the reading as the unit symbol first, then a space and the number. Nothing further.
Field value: gal 338609.7
